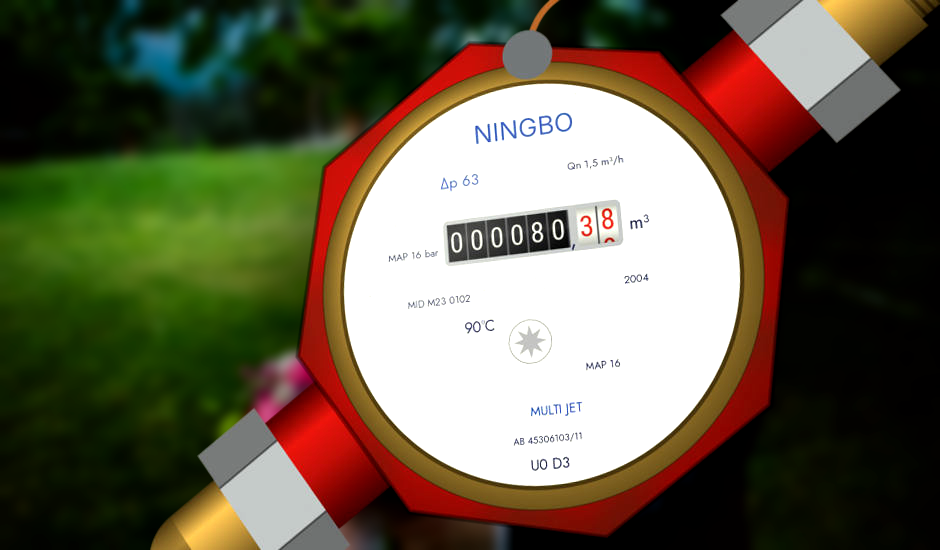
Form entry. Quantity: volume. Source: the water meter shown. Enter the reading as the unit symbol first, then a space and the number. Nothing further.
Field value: m³ 80.38
